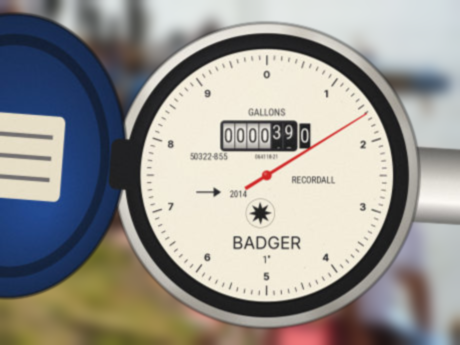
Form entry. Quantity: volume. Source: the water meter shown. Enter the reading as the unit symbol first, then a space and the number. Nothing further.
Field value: gal 391.6
